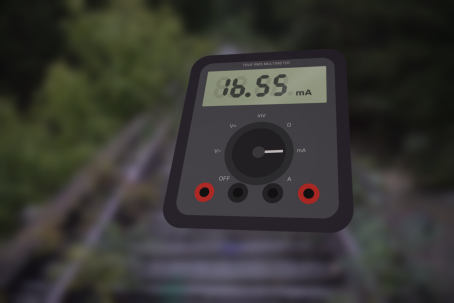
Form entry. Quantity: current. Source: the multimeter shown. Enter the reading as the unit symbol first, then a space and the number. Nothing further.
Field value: mA 16.55
